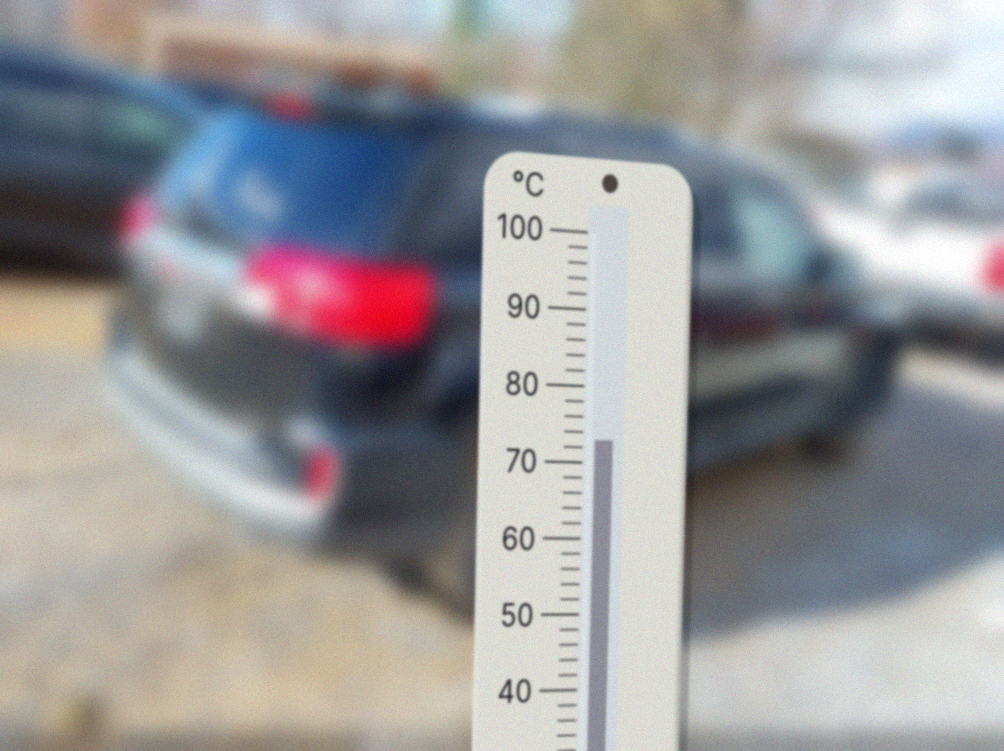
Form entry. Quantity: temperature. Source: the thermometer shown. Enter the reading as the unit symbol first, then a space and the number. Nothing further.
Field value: °C 73
